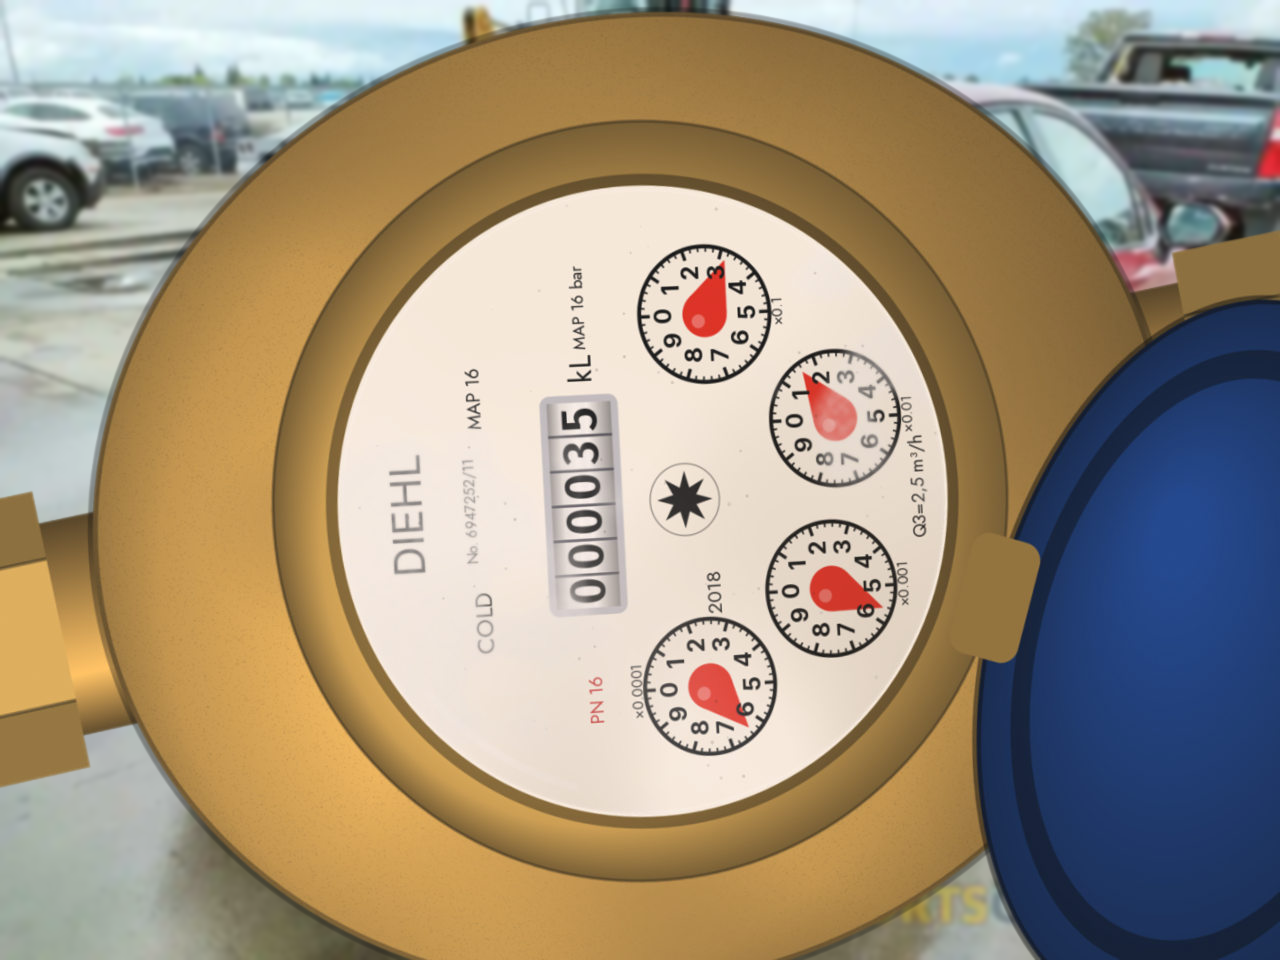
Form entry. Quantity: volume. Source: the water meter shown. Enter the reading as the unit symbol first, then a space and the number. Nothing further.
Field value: kL 35.3156
